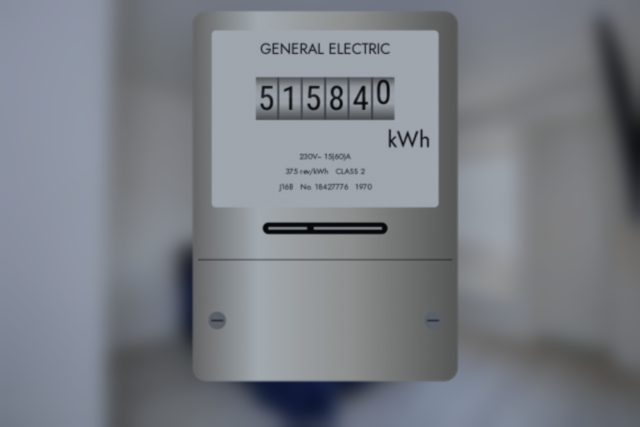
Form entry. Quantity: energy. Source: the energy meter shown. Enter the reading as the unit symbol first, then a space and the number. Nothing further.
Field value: kWh 515840
